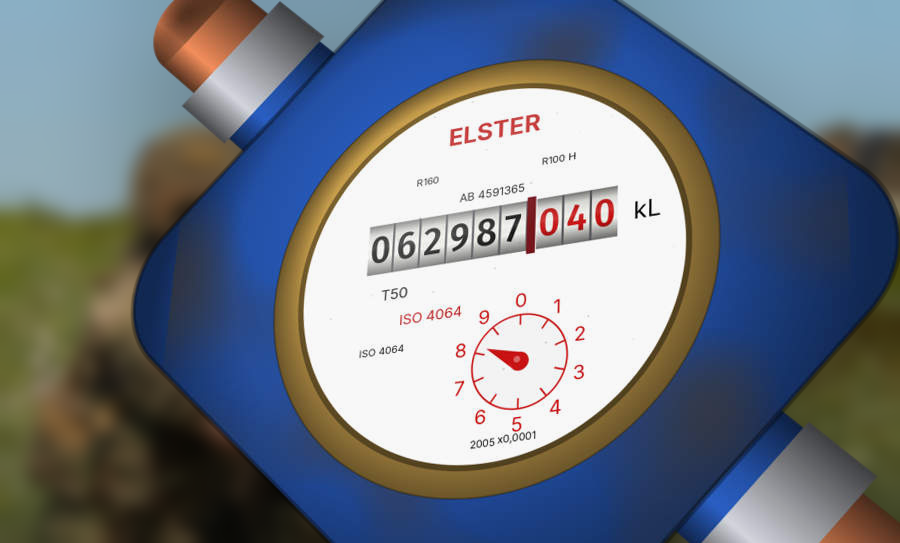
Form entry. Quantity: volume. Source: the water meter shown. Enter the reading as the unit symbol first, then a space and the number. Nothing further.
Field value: kL 62987.0408
